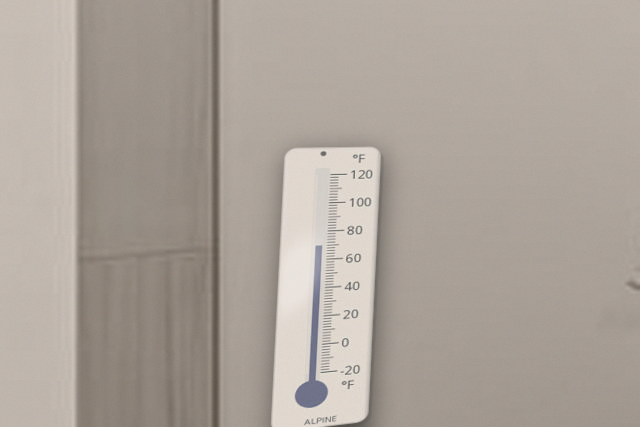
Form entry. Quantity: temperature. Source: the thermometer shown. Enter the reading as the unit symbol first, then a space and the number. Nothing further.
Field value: °F 70
